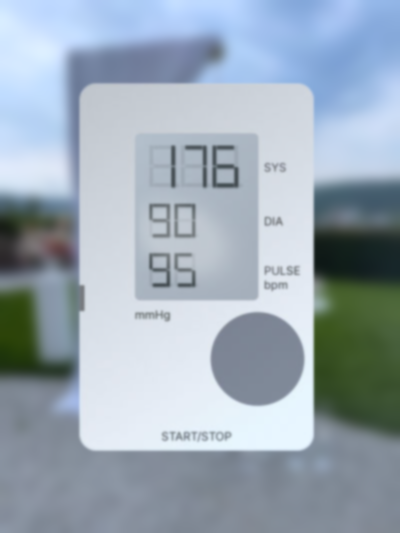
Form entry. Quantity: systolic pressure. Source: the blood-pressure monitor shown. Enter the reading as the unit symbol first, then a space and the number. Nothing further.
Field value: mmHg 176
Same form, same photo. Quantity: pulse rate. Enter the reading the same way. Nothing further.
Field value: bpm 95
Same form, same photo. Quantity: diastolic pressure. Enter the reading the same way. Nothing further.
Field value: mmHg 90
